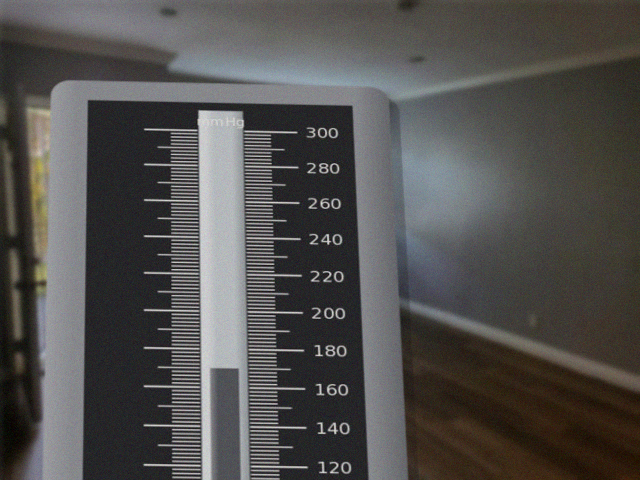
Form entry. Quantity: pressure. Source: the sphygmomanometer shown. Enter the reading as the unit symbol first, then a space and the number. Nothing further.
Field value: mmHg 170
